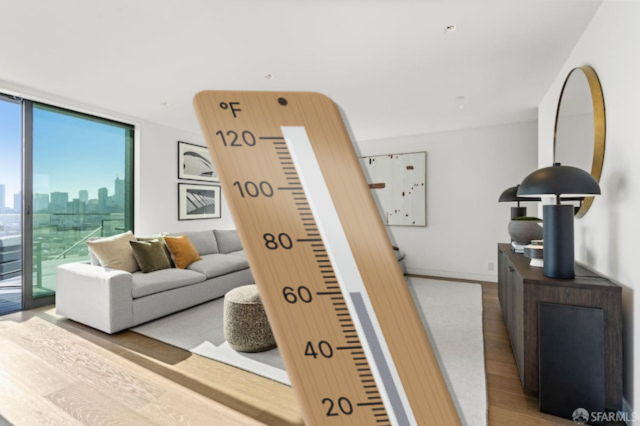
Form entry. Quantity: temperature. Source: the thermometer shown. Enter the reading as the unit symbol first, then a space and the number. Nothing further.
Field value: °F 60
